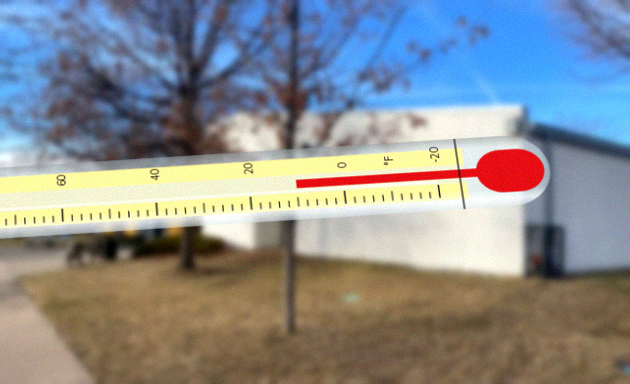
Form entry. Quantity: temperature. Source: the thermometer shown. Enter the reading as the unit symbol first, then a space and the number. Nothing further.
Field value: °F 10
